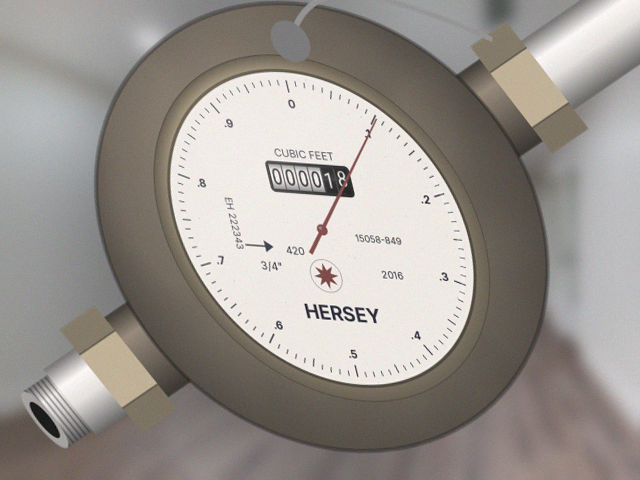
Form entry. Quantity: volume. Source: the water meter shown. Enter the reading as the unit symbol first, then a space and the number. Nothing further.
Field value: ft³ 18.10
